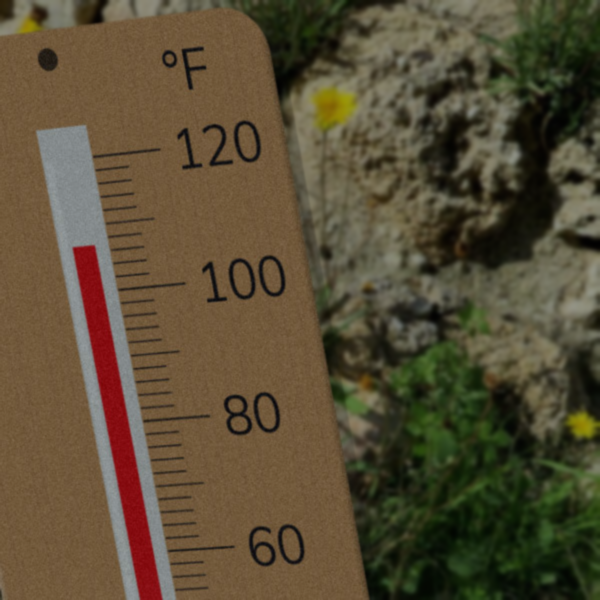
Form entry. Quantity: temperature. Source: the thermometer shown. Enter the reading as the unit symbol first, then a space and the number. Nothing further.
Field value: °F 107
